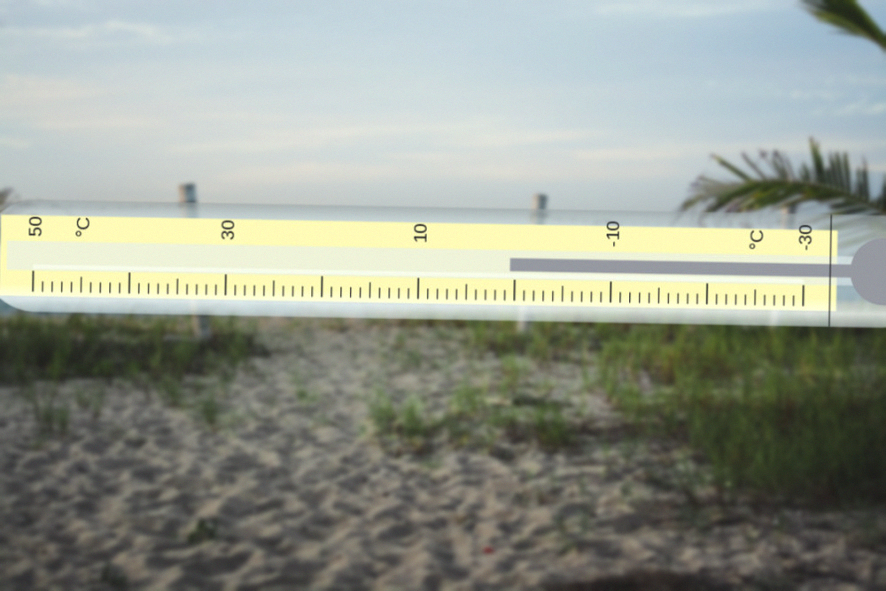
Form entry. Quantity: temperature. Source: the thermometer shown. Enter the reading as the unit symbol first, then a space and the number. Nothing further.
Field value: °C 0.5
